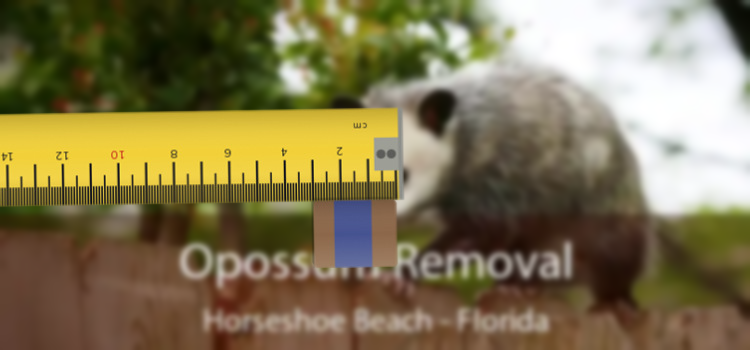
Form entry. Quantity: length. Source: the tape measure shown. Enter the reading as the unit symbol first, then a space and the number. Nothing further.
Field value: cm 3
